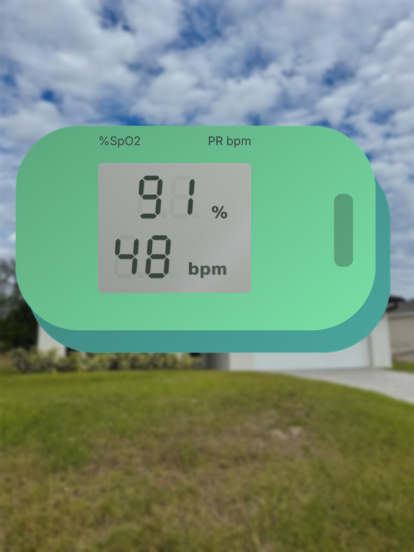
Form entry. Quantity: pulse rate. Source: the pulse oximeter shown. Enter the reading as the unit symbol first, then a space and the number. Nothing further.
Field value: bpm 48
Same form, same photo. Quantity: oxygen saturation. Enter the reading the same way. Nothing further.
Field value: % 91
